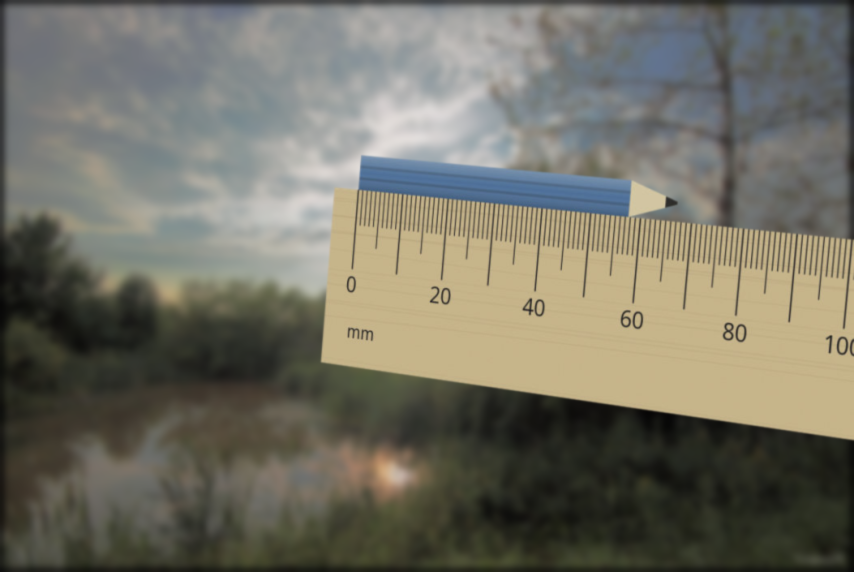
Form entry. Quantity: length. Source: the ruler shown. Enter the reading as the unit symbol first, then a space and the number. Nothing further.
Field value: mm 67
